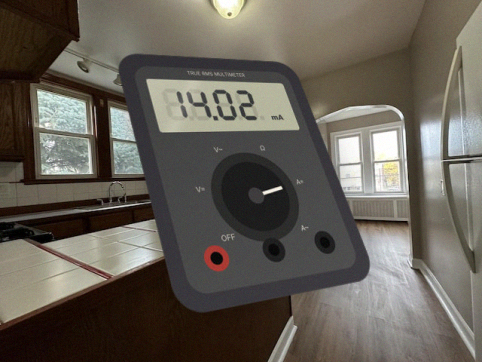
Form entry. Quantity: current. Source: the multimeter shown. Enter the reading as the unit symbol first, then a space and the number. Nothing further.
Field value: mA 14.02
